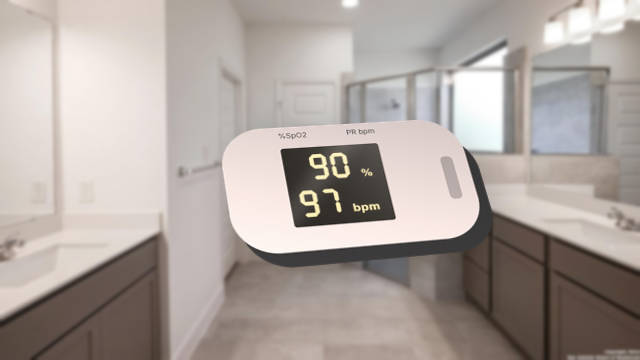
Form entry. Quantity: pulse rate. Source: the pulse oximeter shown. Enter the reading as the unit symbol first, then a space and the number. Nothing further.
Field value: bpm 97
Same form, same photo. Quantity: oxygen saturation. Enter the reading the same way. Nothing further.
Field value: % 90
